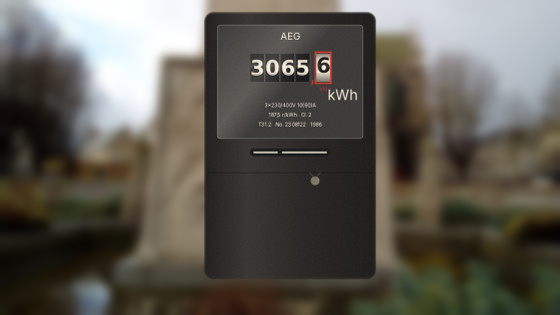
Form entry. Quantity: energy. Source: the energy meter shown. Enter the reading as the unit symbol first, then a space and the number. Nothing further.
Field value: kWh 3065.6
